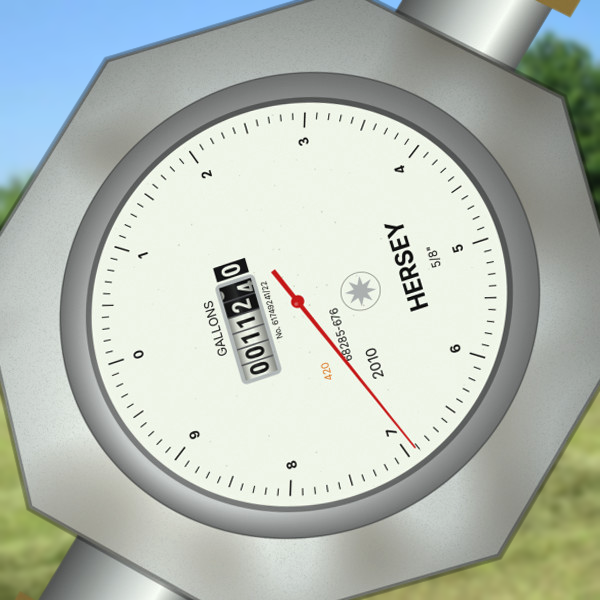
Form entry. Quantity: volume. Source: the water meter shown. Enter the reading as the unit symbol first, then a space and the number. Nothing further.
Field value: gal 11236.9
